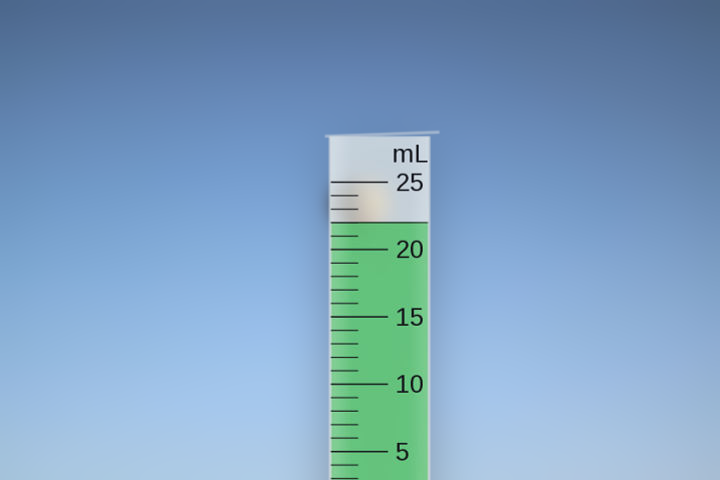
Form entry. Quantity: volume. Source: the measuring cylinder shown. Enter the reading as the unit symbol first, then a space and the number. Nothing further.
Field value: mL 22
